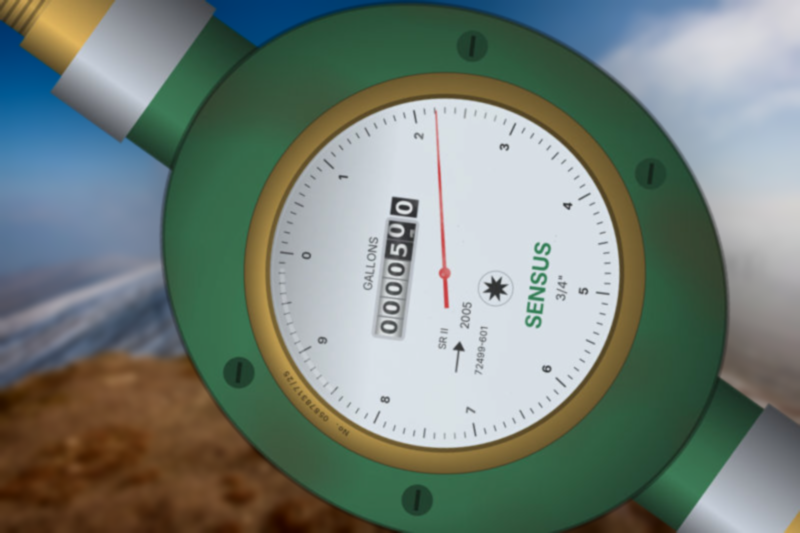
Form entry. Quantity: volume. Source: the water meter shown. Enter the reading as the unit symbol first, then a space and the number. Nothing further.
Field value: gal 502.2
